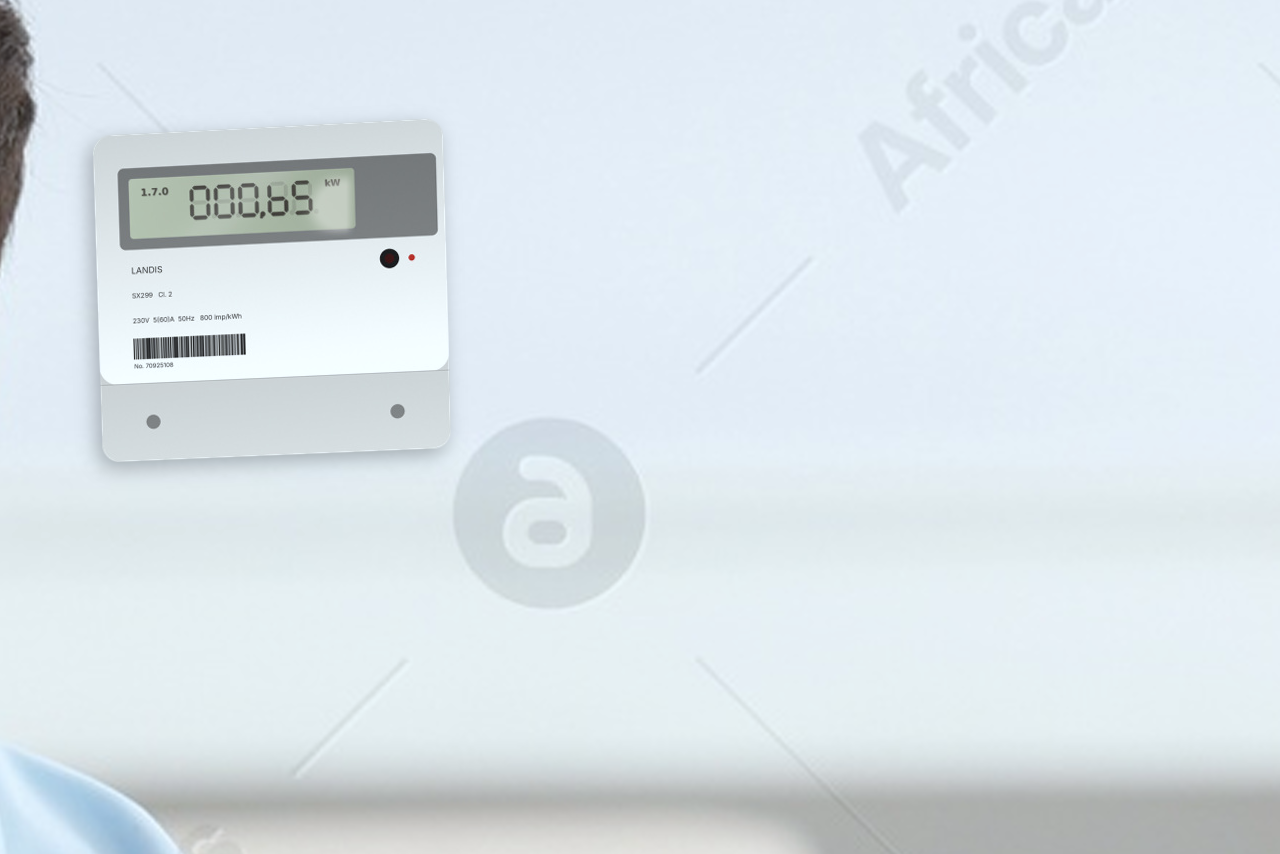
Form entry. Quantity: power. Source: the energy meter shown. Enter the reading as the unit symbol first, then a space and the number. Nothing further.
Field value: kW 0.65
